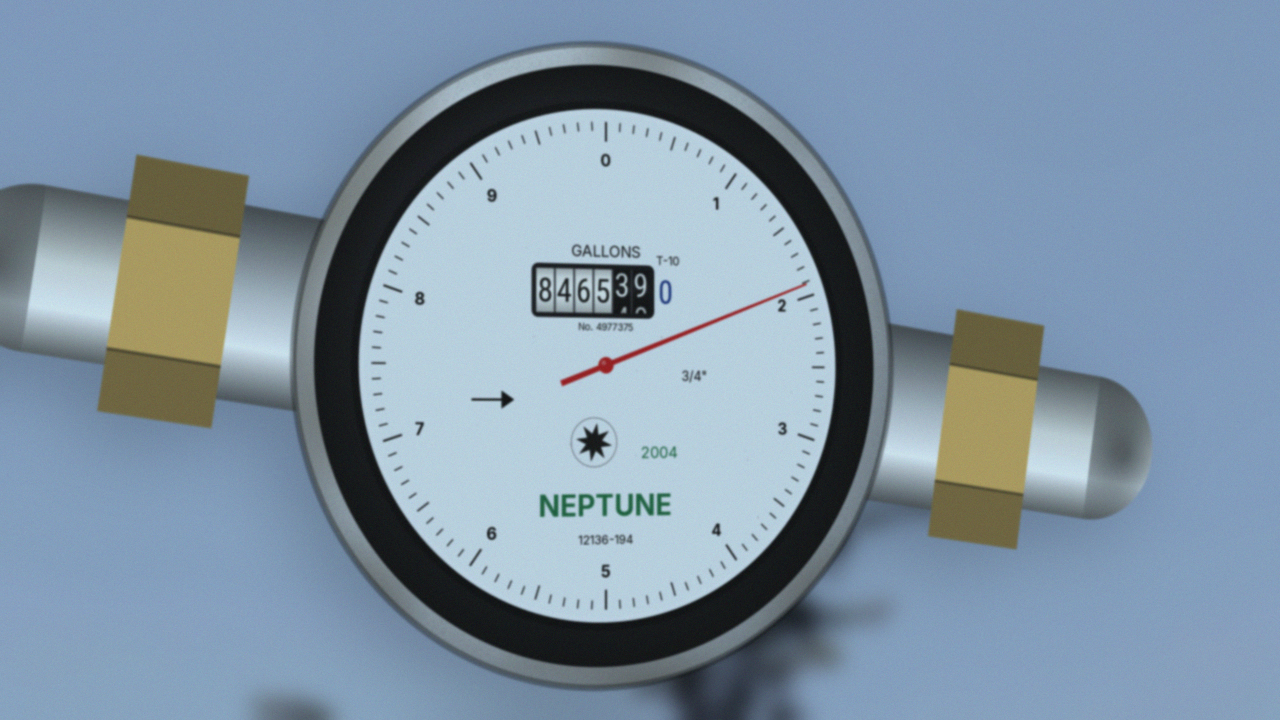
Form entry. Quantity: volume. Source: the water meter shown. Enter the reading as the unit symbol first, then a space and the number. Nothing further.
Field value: gal 8465391.9
